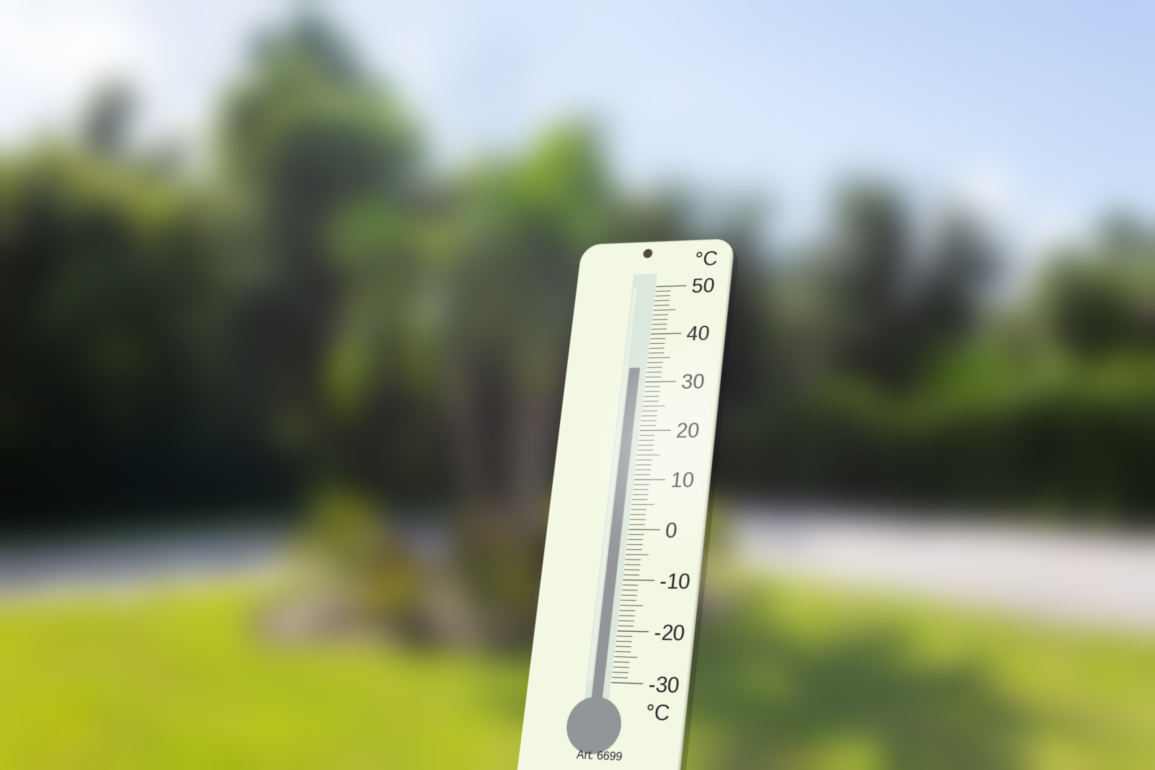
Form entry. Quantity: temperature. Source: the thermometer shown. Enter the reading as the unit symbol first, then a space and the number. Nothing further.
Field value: °C 33
